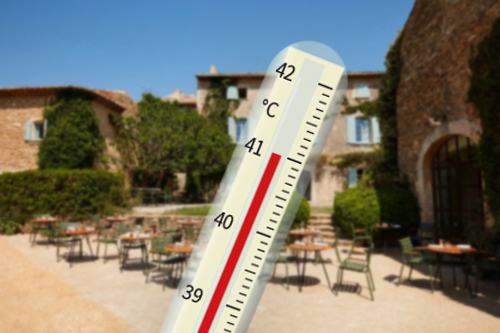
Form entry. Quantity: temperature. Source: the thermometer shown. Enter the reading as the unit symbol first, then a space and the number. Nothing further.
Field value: °C 41
